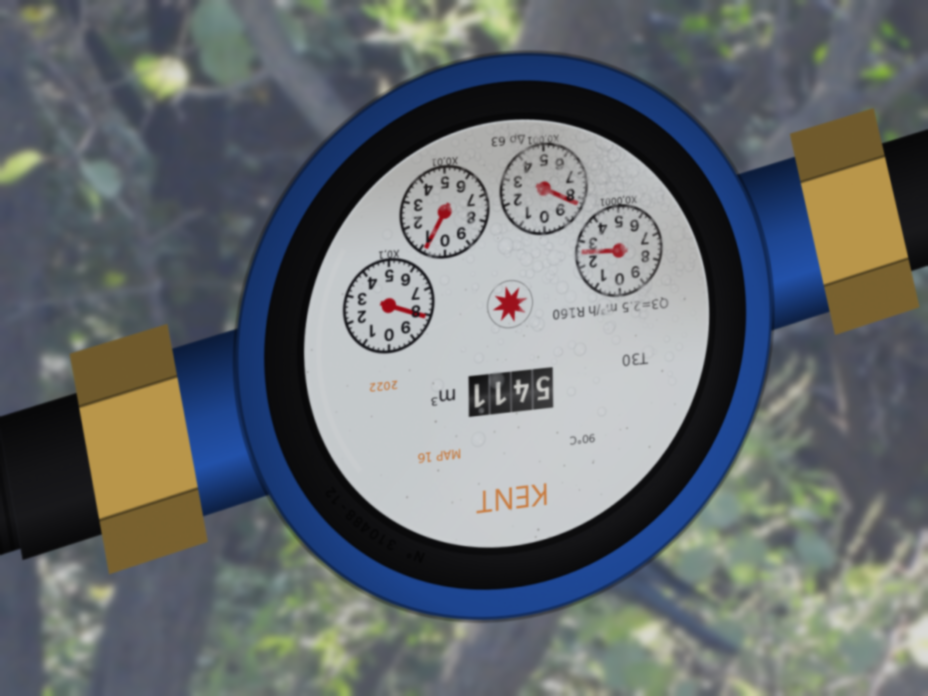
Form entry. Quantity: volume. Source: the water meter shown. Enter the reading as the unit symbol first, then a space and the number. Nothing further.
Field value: m³ 5411.8082
